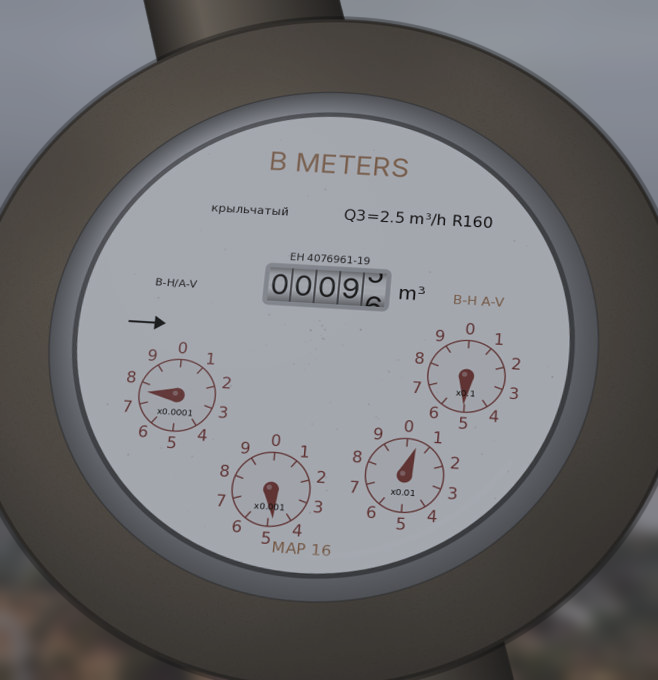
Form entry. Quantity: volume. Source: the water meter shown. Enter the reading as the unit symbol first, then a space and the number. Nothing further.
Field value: m³ 95.5047
